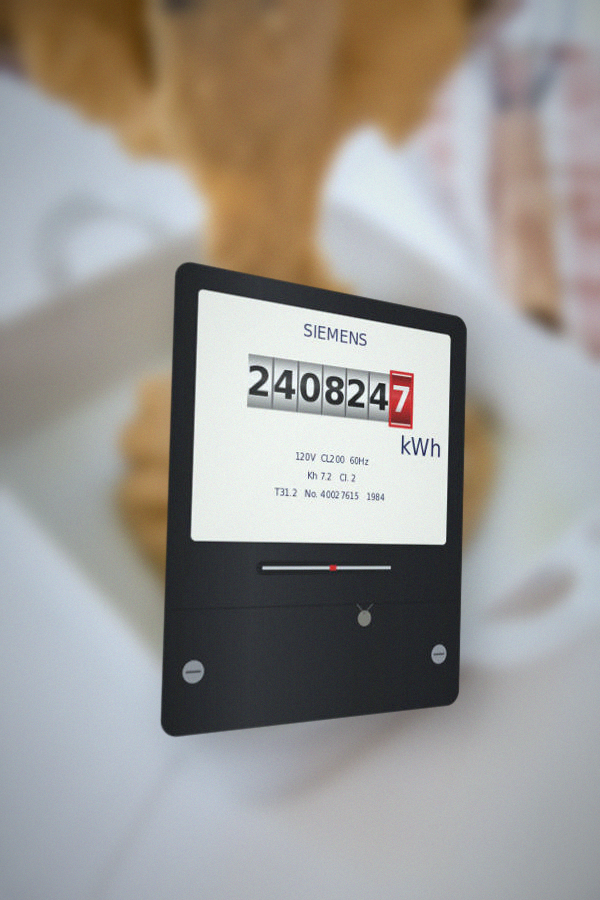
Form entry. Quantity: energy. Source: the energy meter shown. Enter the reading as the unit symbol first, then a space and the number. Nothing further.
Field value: kWh 240824.7
